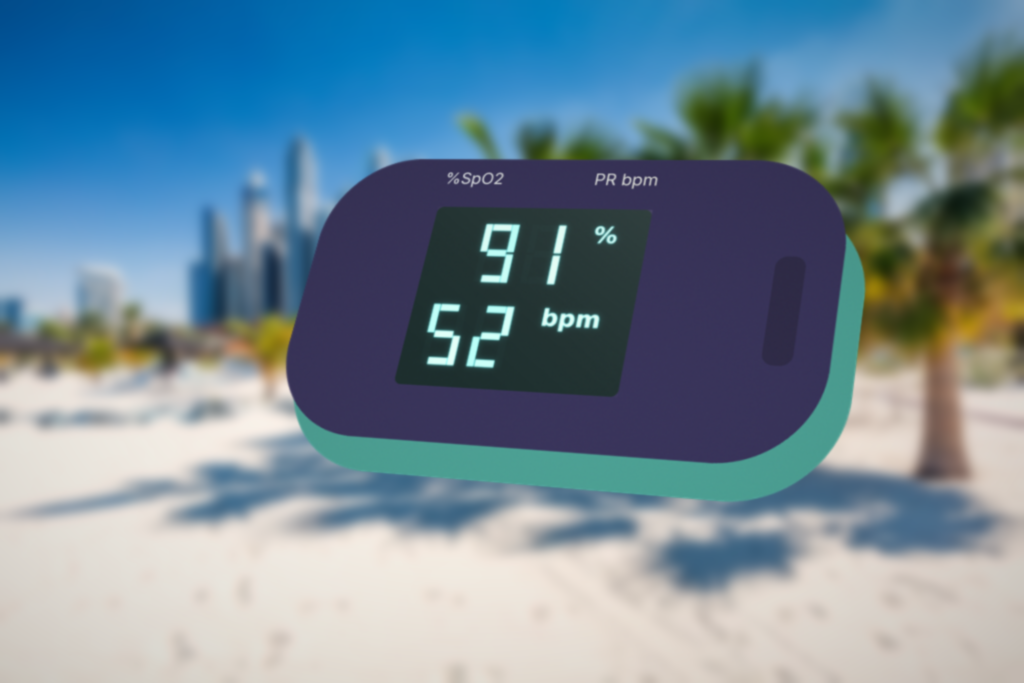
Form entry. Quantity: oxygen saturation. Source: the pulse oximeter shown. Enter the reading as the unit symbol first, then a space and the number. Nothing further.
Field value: % 91
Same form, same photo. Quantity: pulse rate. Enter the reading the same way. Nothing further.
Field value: bpm 52
